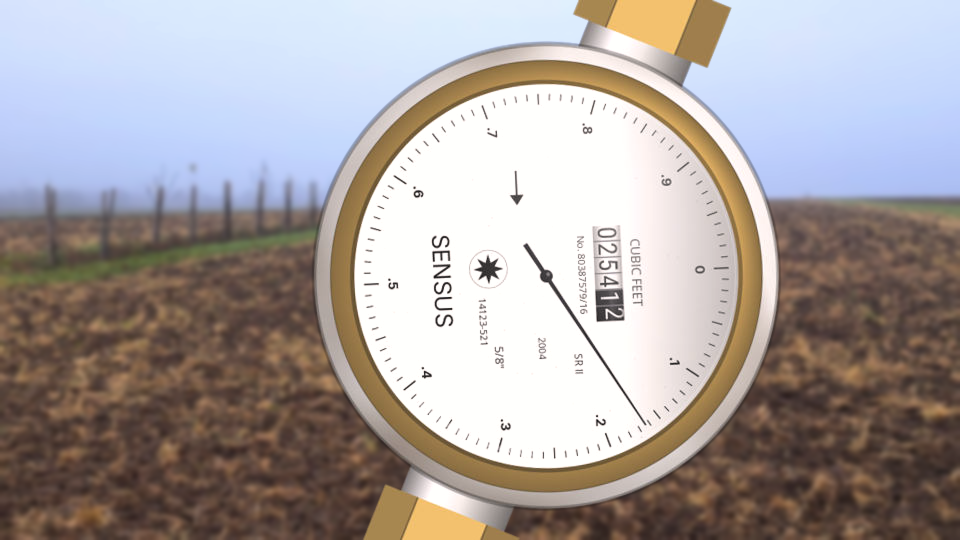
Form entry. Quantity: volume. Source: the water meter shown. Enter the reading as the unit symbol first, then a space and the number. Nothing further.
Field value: ft³ 25412.16
